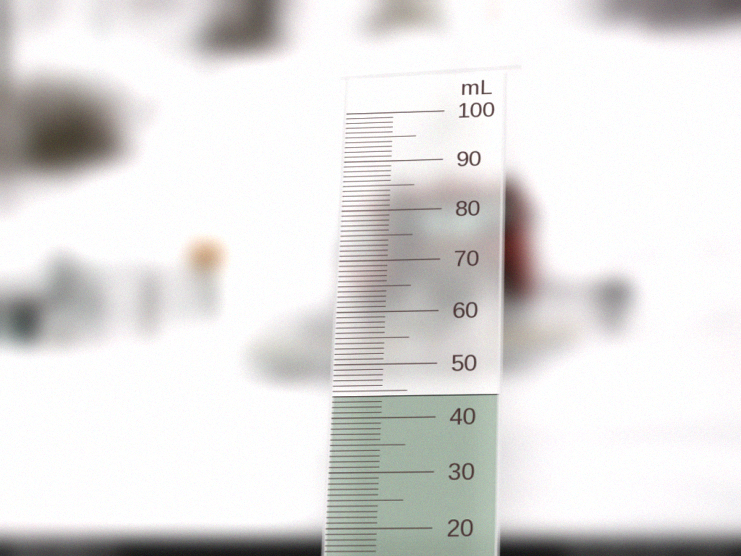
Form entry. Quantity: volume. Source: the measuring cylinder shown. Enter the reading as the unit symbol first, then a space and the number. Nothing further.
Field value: mL 44
